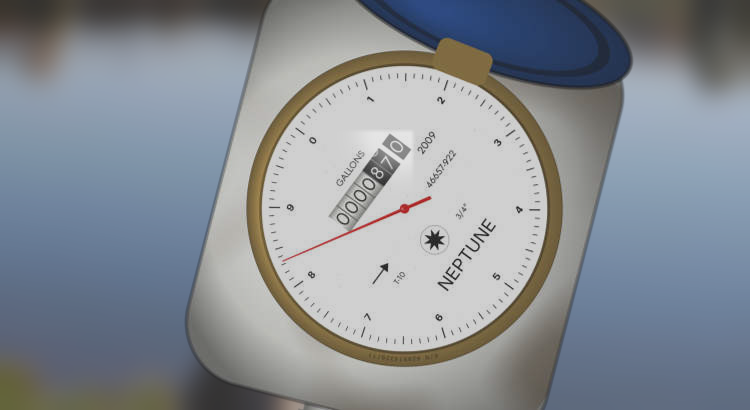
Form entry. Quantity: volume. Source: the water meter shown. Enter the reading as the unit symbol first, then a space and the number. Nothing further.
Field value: gal 868.3
